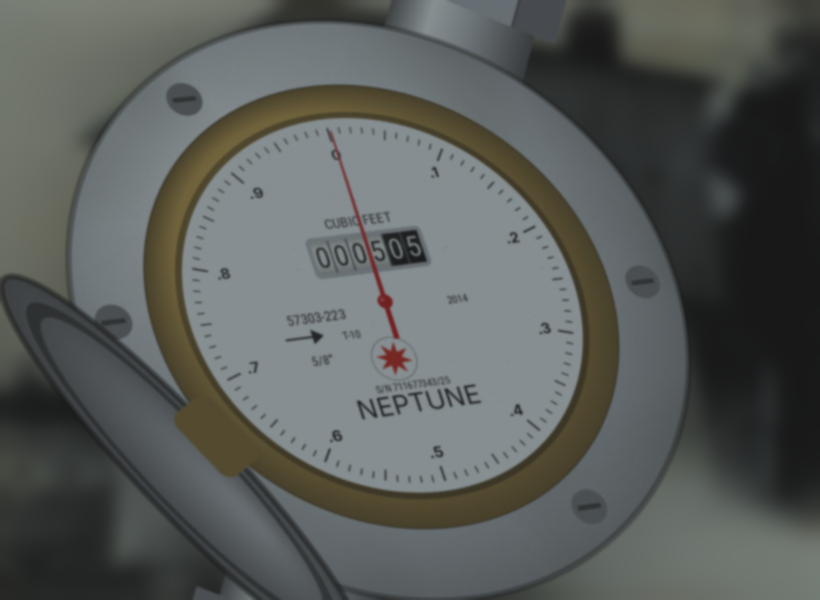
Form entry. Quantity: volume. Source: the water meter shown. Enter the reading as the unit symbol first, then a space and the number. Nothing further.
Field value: ft³ 505.00
